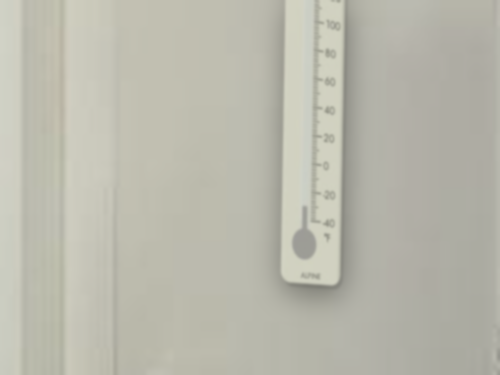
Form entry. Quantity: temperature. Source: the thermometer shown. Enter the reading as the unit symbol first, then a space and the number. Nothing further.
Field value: °F -30
